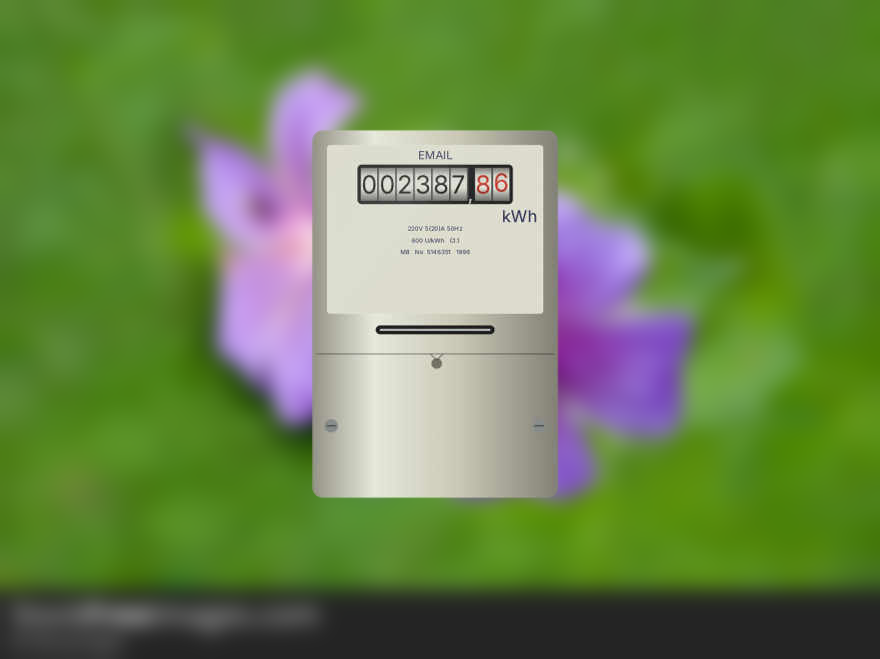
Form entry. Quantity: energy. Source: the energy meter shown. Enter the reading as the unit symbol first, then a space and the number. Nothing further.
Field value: kWh 2387.86
